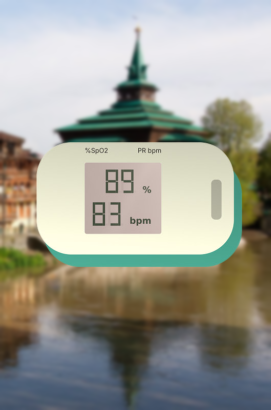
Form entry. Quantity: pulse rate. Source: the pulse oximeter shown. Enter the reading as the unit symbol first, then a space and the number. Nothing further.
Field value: bpm 83
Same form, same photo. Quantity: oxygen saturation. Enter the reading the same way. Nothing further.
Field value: % 89
